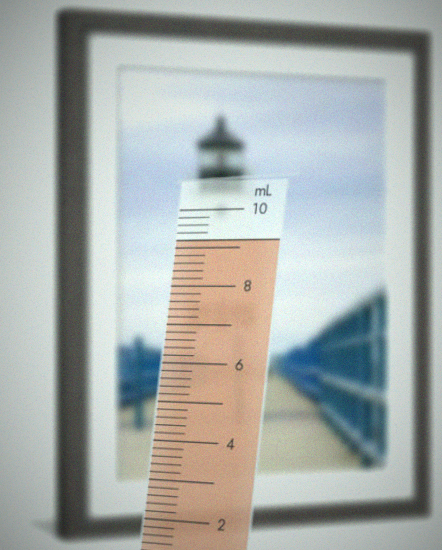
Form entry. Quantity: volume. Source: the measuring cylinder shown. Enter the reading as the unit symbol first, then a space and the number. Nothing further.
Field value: mL 9.2
